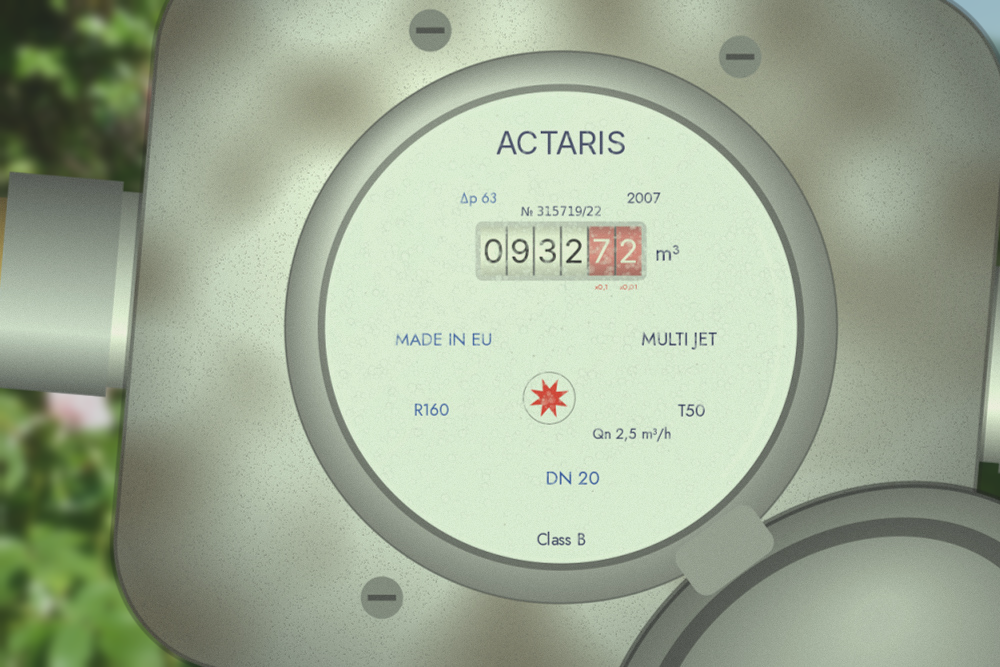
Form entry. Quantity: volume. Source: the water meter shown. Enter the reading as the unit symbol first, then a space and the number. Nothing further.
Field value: m³ 932.72
